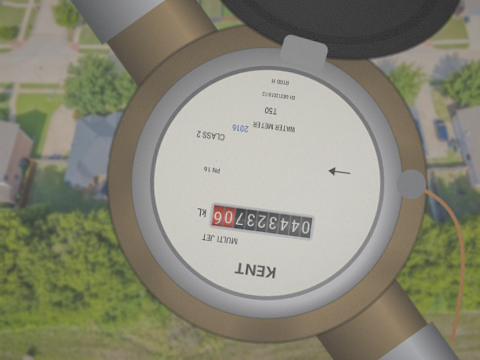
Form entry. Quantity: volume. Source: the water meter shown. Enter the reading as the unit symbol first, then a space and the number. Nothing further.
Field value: kL 443237.06
